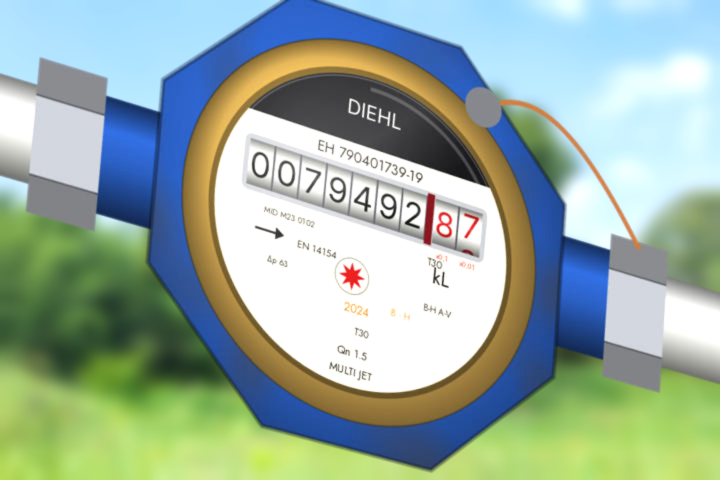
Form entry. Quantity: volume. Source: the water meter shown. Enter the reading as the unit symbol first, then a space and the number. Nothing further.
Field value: kL 79492.87
